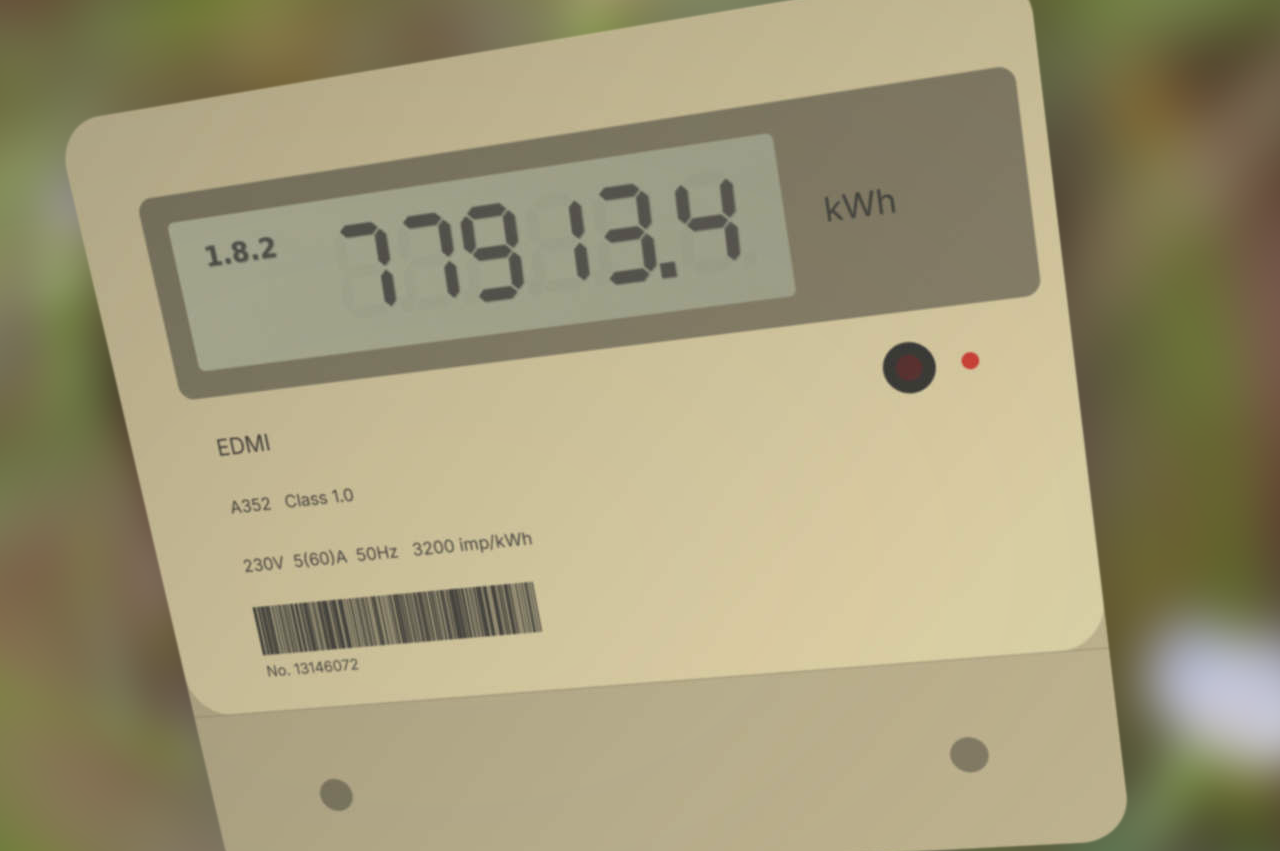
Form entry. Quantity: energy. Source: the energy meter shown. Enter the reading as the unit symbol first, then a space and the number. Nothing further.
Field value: kWh 77913.4
